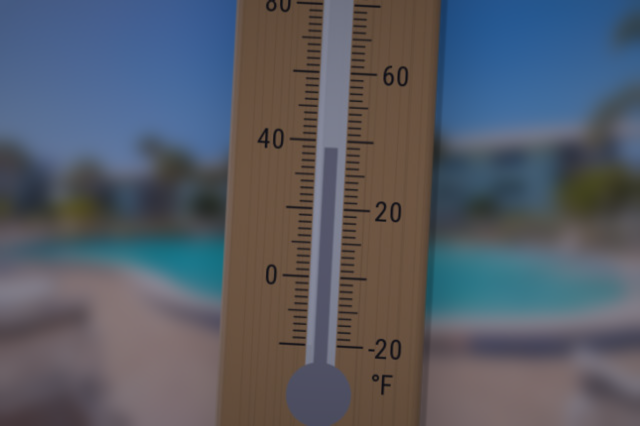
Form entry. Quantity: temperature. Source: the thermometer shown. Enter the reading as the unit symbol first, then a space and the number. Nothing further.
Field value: °F 38
